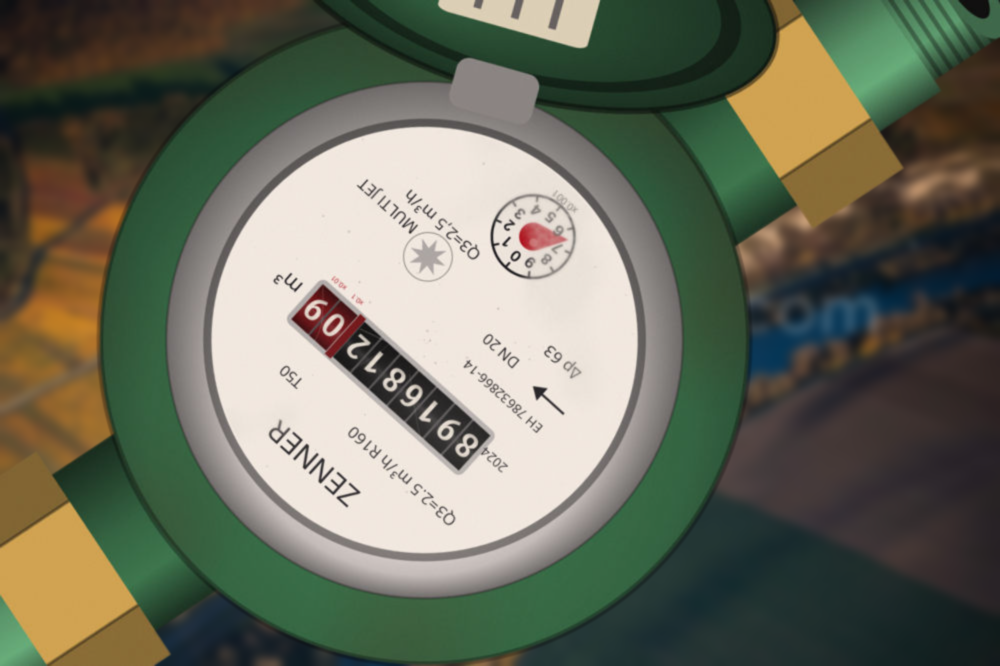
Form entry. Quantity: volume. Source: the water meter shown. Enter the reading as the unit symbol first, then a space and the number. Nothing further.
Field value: m³ 8916812.096
